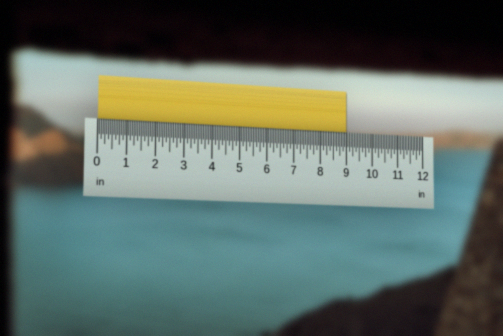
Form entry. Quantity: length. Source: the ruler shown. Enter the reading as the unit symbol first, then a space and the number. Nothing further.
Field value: in 9
